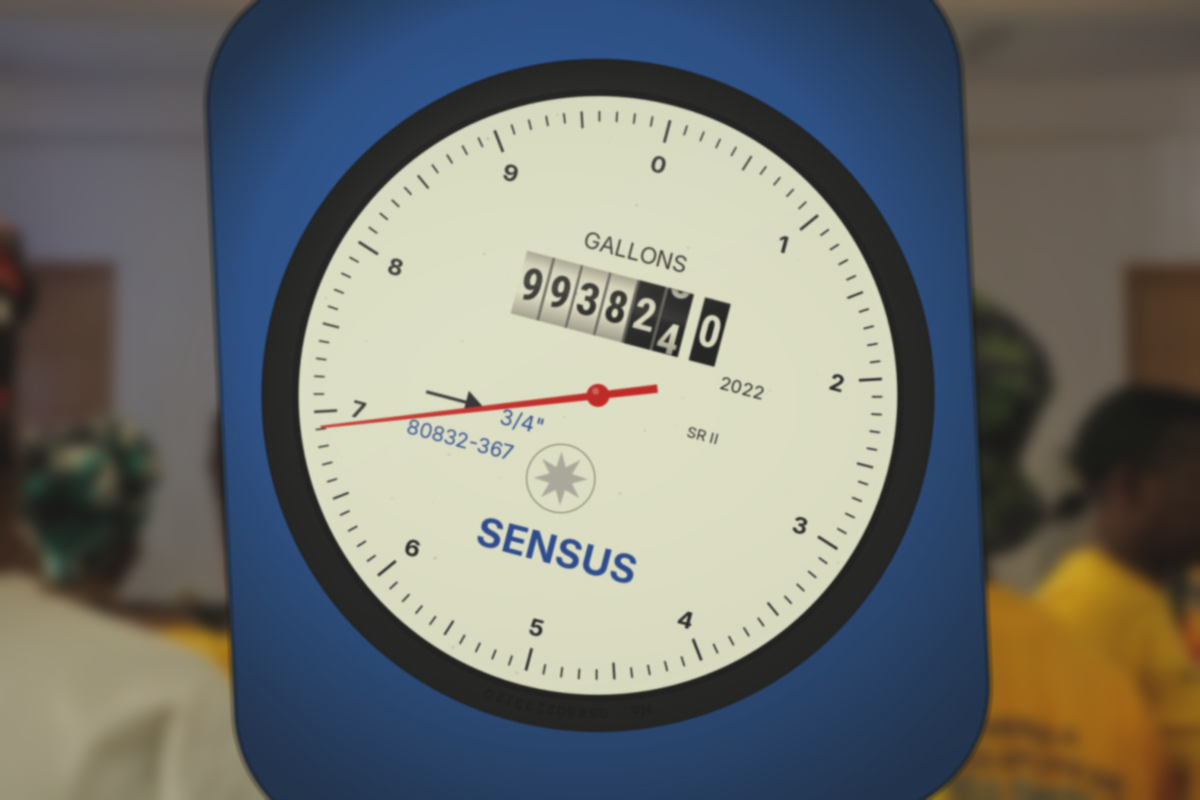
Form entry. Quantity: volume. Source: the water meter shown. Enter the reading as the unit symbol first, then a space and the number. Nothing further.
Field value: gal 9938236.9
